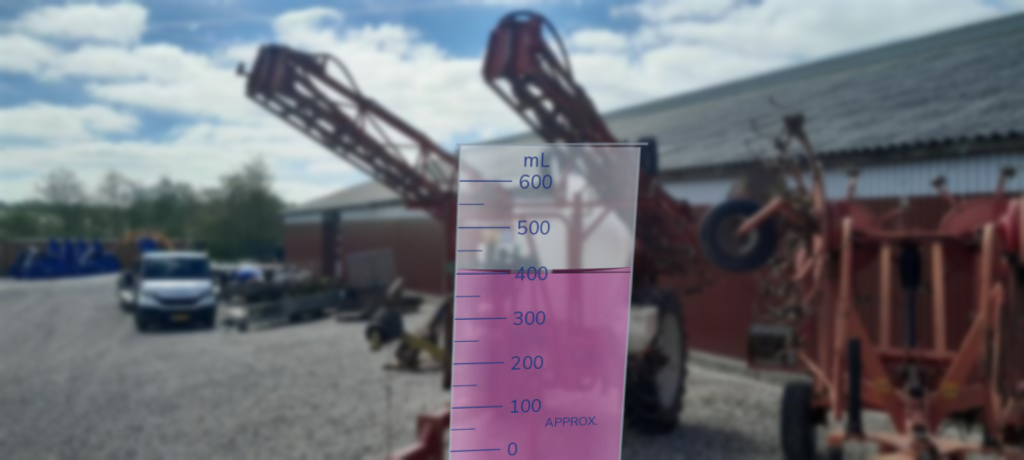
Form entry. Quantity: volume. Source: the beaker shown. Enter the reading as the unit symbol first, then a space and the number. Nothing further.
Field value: mL 400
